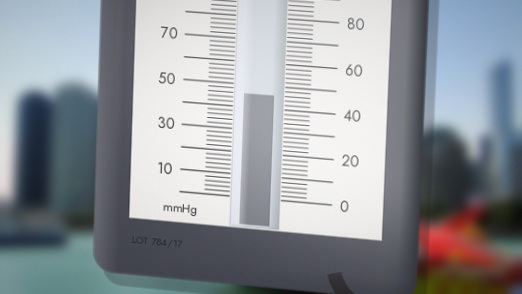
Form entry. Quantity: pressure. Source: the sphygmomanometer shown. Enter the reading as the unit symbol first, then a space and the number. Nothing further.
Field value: mmHg 46
